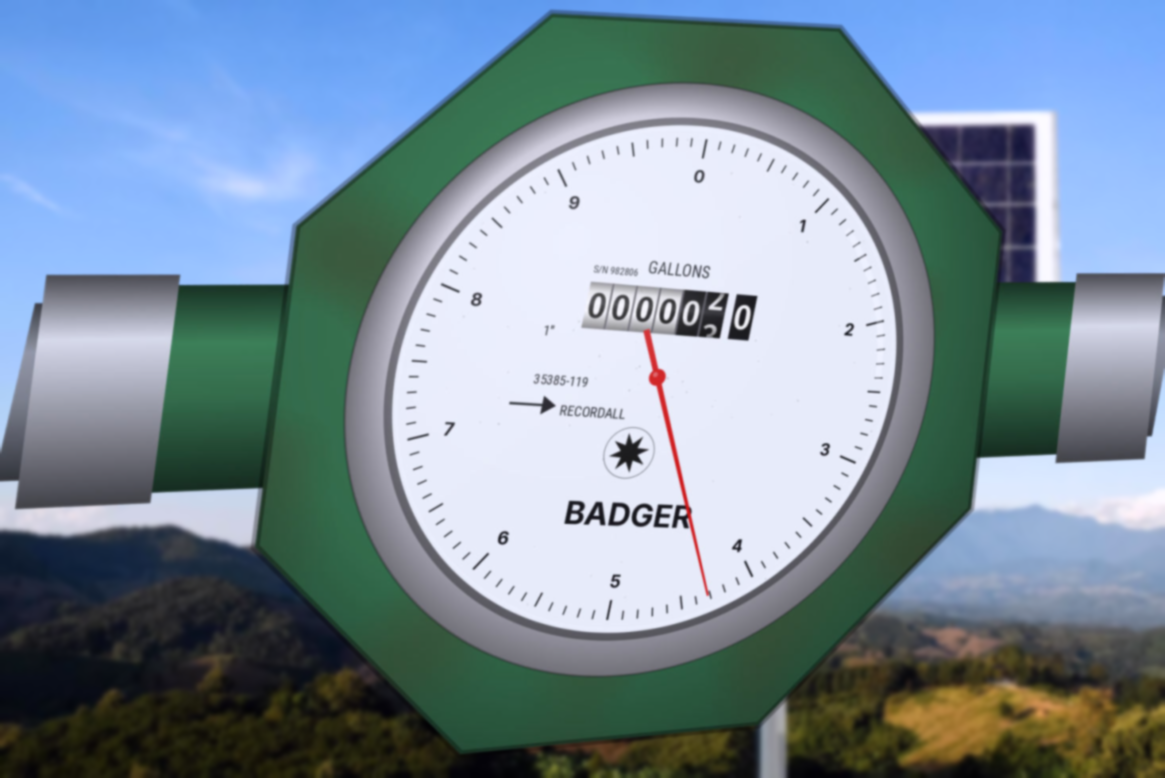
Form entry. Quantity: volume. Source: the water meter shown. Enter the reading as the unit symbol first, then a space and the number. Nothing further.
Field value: gal 24.3
